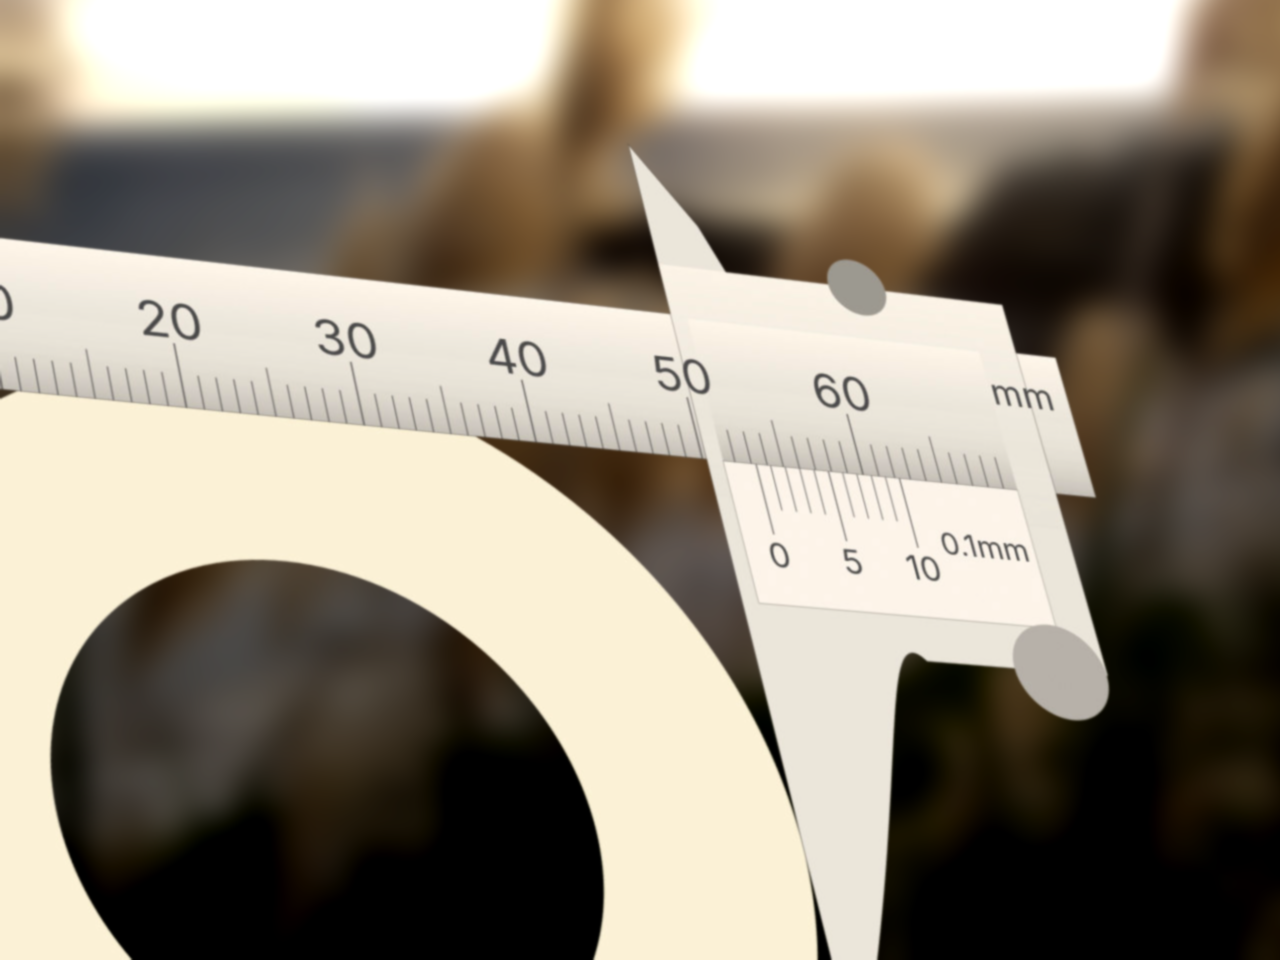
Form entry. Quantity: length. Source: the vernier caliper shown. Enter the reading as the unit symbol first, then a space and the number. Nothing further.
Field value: mm 53.3
